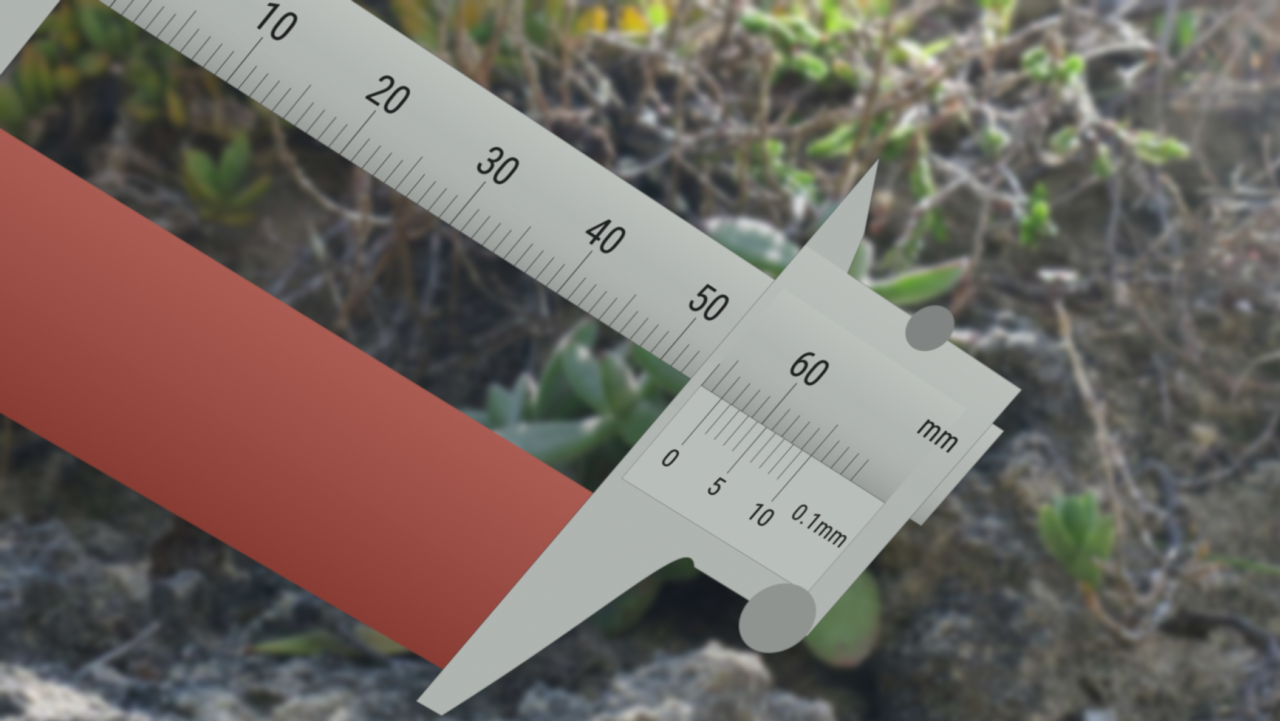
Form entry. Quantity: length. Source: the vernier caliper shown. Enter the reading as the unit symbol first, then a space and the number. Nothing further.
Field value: mm 56.0
